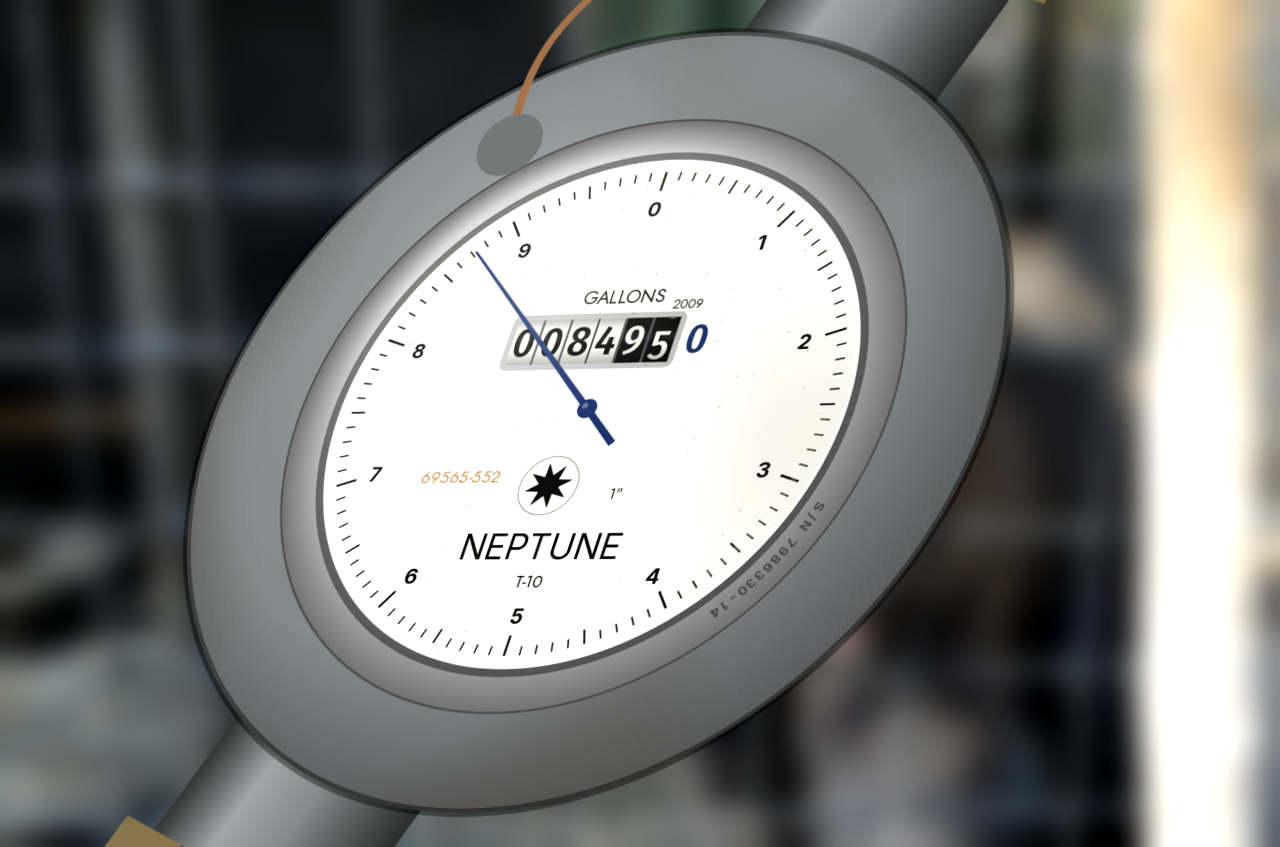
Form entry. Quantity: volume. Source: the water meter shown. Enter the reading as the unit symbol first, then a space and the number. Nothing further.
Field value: gal 84948.7
